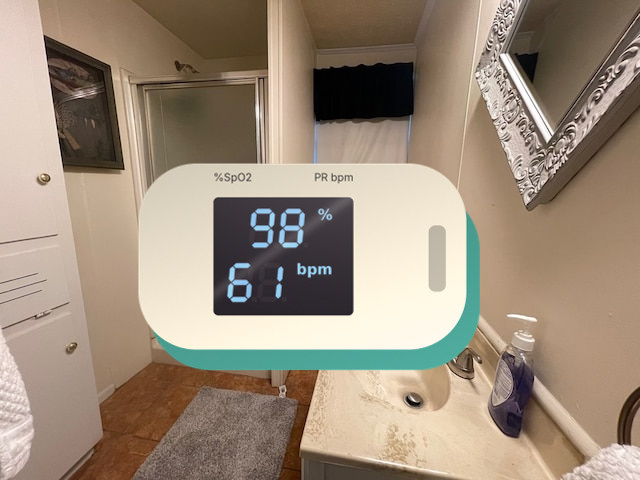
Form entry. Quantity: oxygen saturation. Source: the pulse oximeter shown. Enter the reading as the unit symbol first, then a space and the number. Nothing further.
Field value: % 98
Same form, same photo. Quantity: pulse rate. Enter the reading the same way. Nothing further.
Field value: bpm 61
